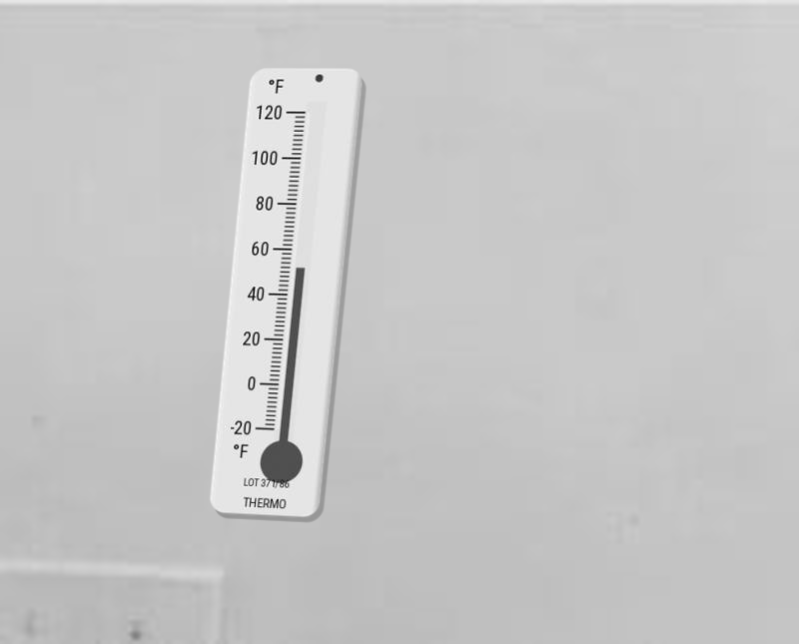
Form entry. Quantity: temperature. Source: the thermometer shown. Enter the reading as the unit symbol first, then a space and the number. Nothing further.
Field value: °F 52
